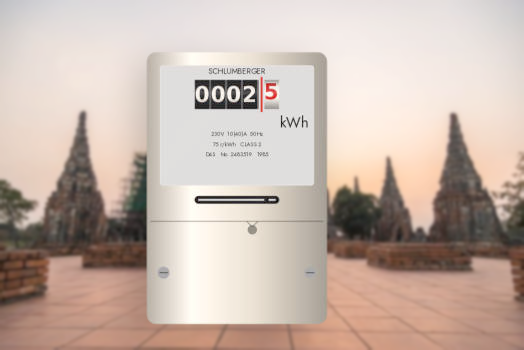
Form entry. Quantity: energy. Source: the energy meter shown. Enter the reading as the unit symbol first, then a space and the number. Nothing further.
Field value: kWh 2.5
